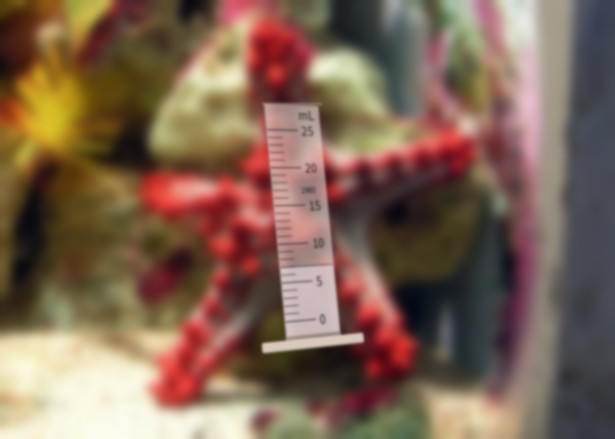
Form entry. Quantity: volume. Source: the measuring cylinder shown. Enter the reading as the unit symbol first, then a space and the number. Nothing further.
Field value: mL 7
